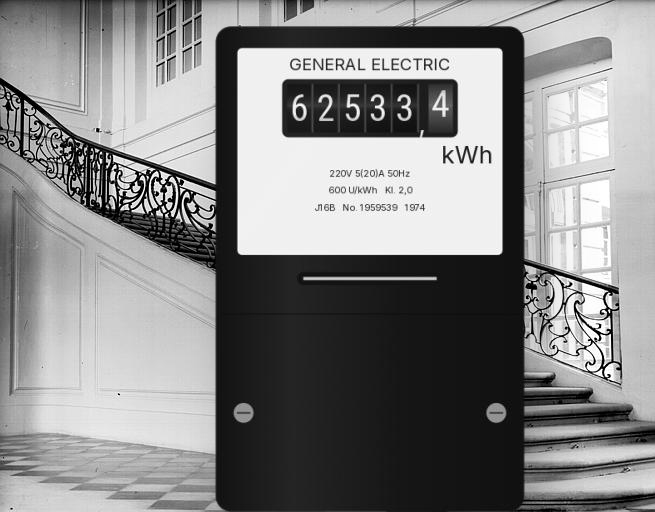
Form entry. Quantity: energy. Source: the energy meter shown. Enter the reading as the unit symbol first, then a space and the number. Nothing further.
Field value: kWh 62533.4
